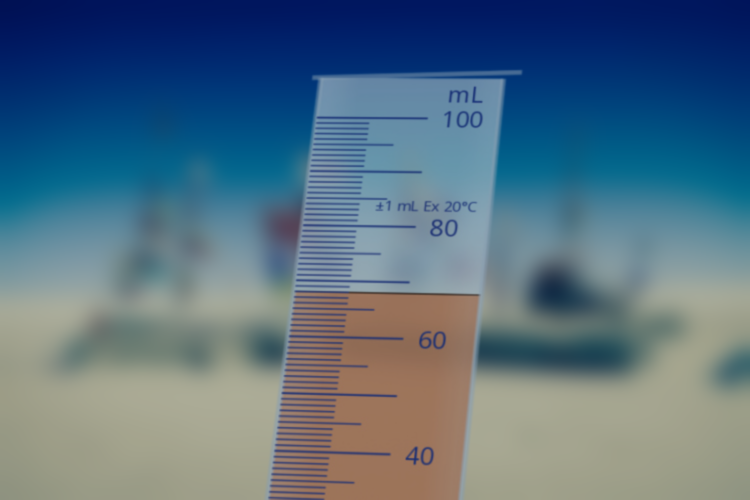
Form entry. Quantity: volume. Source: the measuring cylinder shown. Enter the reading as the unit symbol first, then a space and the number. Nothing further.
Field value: mL 68
